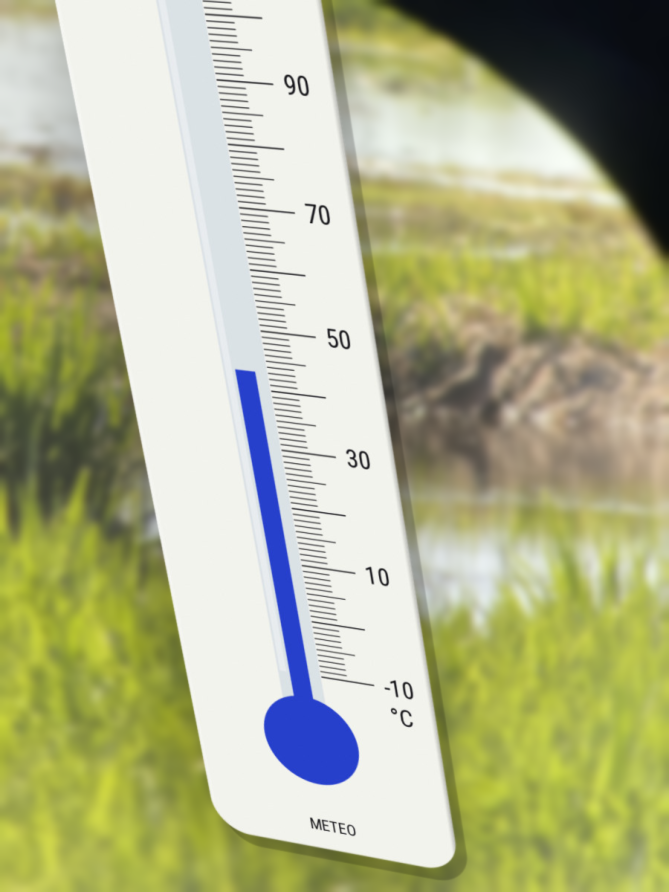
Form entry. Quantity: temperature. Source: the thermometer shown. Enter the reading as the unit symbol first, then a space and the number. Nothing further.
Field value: °C 43
